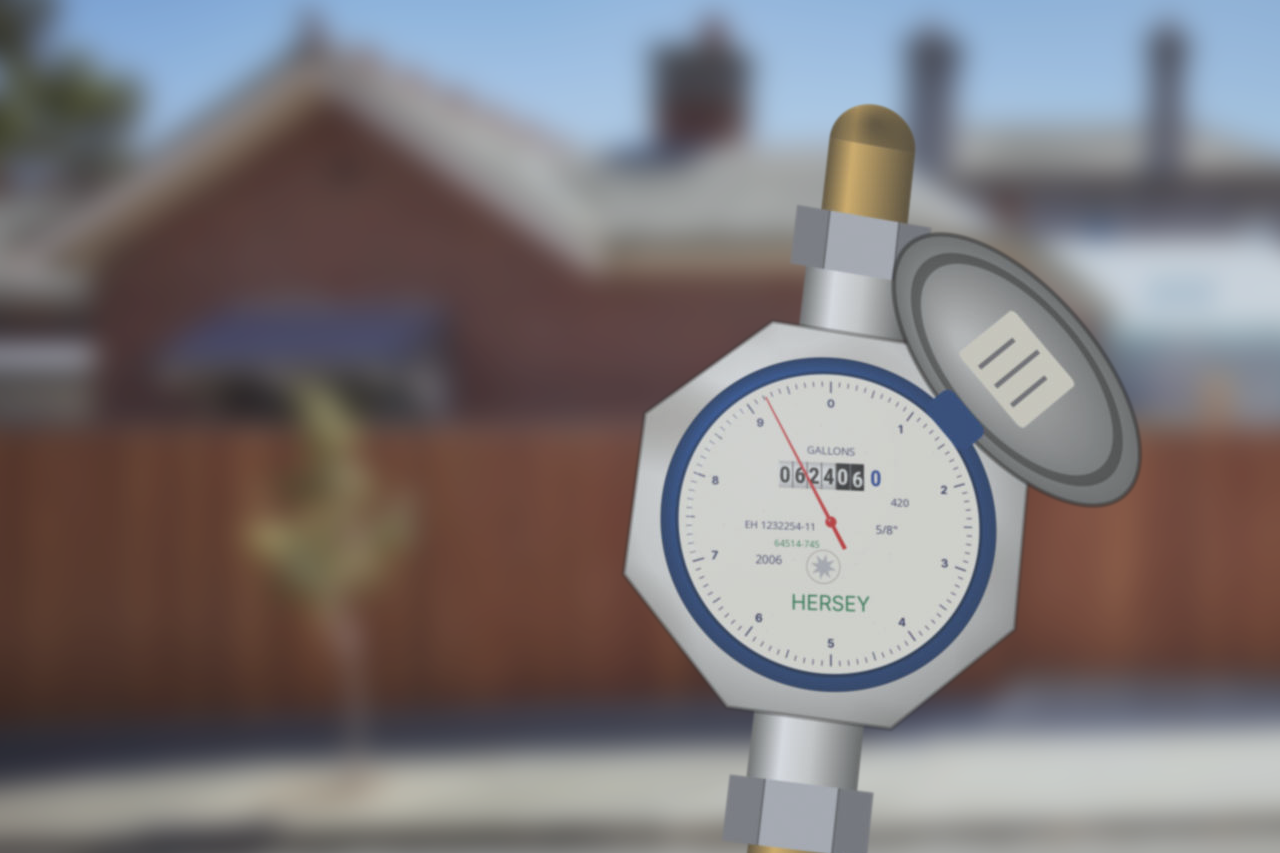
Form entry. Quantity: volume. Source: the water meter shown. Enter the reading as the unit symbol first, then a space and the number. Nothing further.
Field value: gal 624059.2
